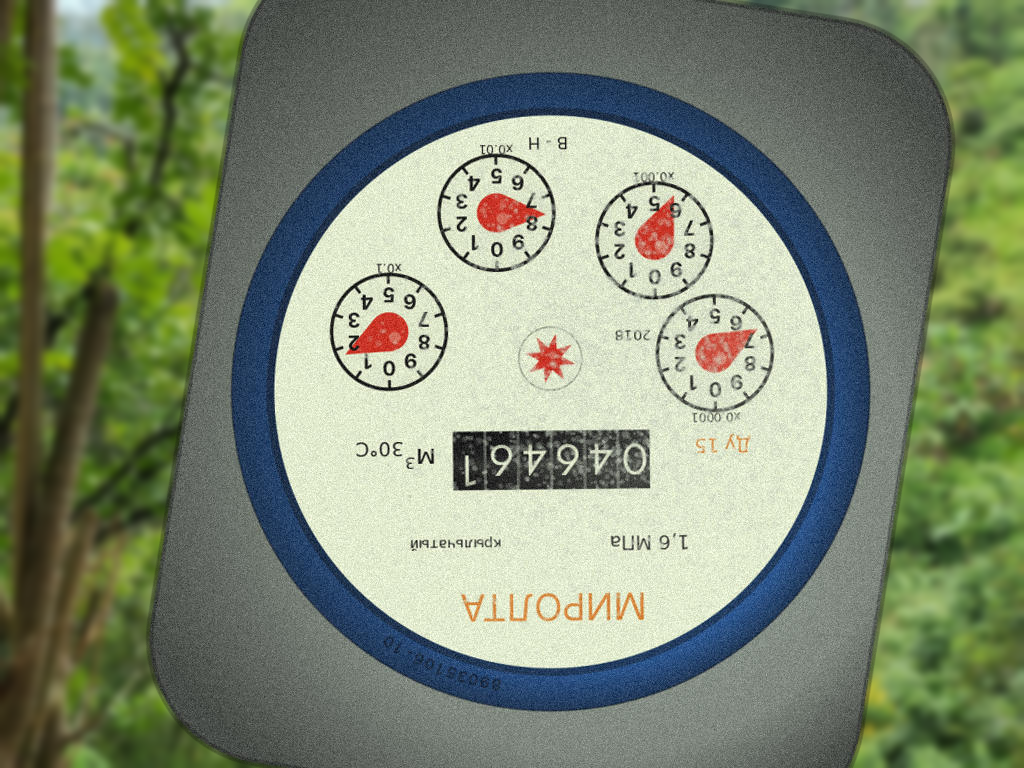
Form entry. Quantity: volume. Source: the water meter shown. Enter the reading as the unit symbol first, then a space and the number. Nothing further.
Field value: m³ 46461.1756
